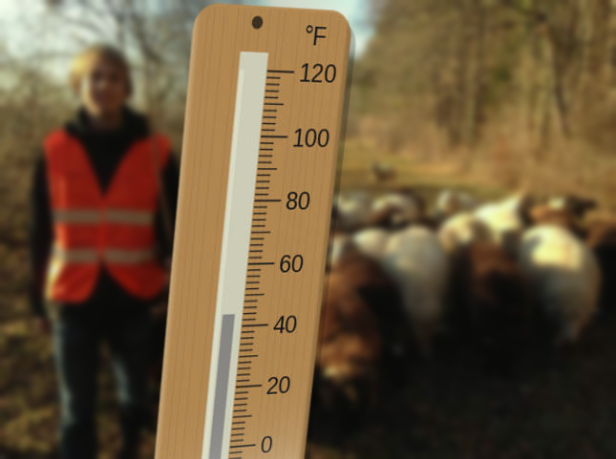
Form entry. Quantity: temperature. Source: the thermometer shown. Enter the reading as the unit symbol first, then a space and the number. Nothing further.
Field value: °F 44
